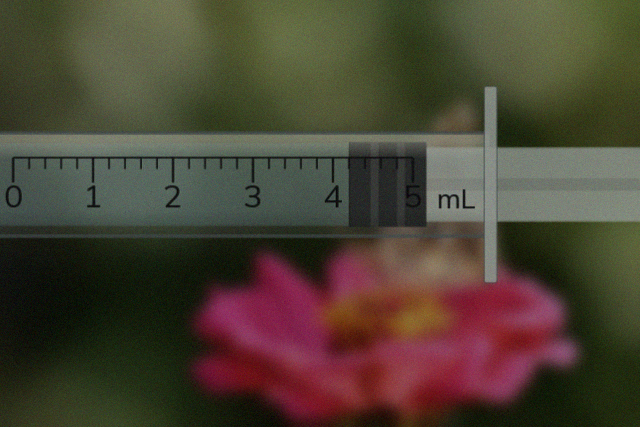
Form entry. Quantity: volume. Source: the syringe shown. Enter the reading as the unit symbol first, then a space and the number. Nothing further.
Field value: mL 4.2
